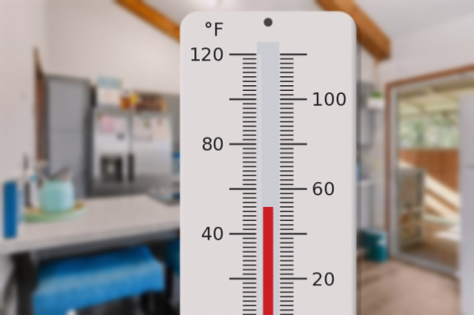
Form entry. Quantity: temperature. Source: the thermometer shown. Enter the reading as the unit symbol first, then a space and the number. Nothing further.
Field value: °F 52
